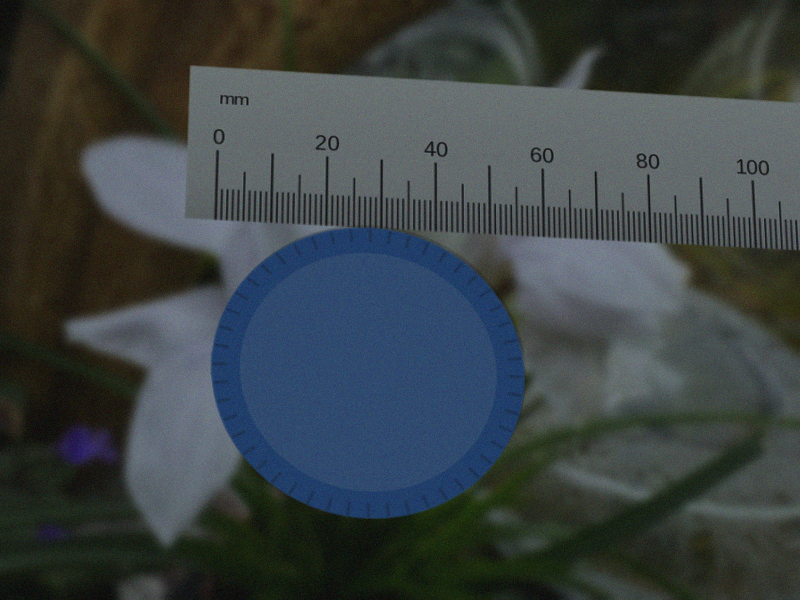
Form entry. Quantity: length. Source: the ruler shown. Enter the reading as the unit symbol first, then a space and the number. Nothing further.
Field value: mm 56
